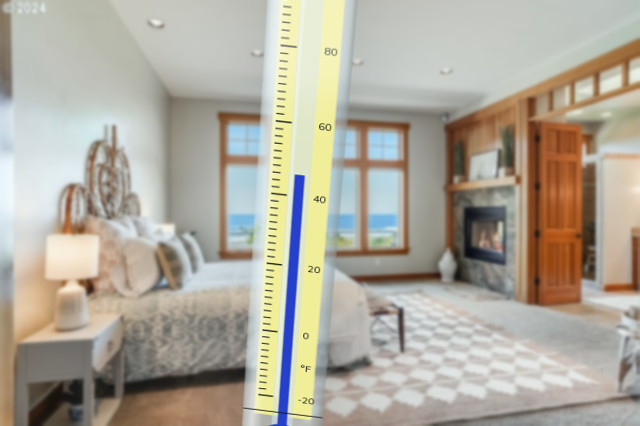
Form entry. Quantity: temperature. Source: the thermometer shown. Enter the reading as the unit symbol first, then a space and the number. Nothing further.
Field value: °F 46
